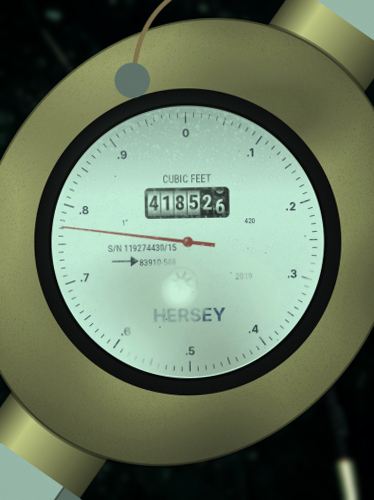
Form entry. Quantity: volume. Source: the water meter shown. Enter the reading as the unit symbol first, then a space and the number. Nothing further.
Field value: ft³ 418525.77
